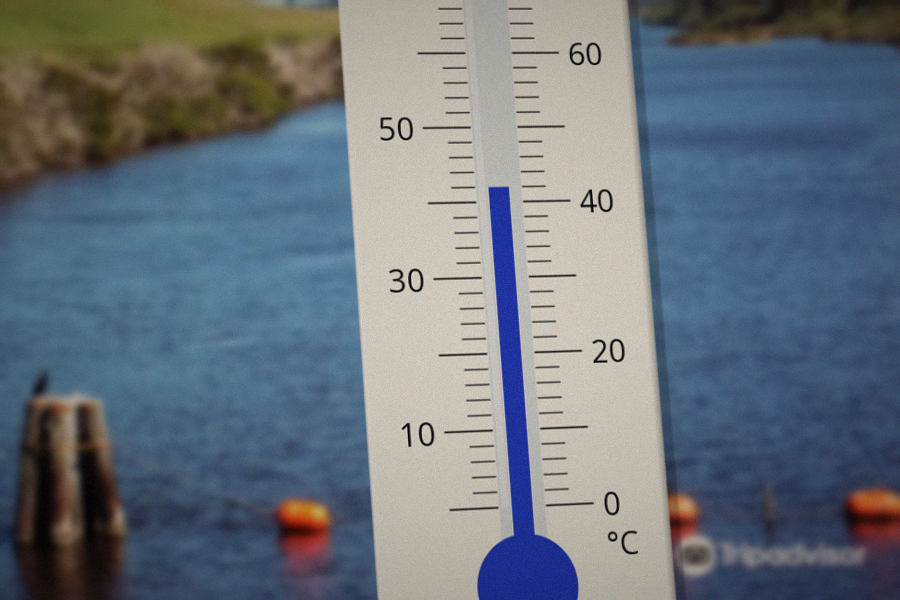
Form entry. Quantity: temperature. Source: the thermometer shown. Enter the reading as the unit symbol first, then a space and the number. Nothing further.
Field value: °C 42
